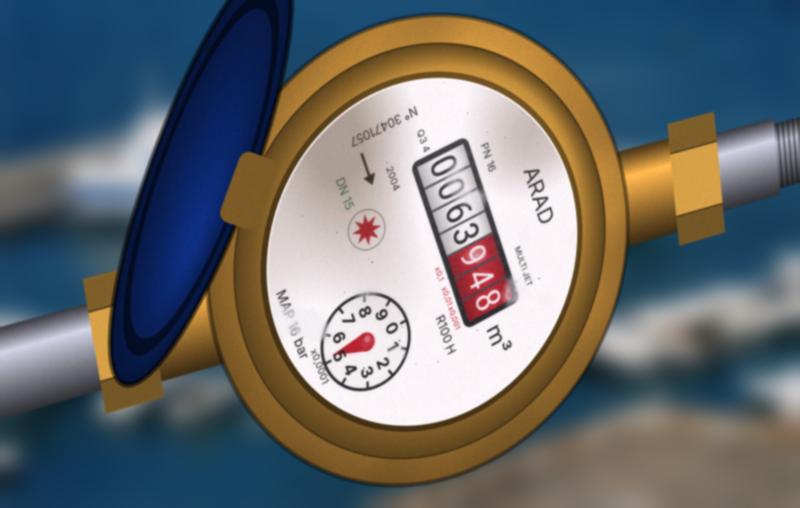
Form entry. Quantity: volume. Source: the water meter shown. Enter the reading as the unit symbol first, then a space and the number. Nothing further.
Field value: m³ 63.9485
